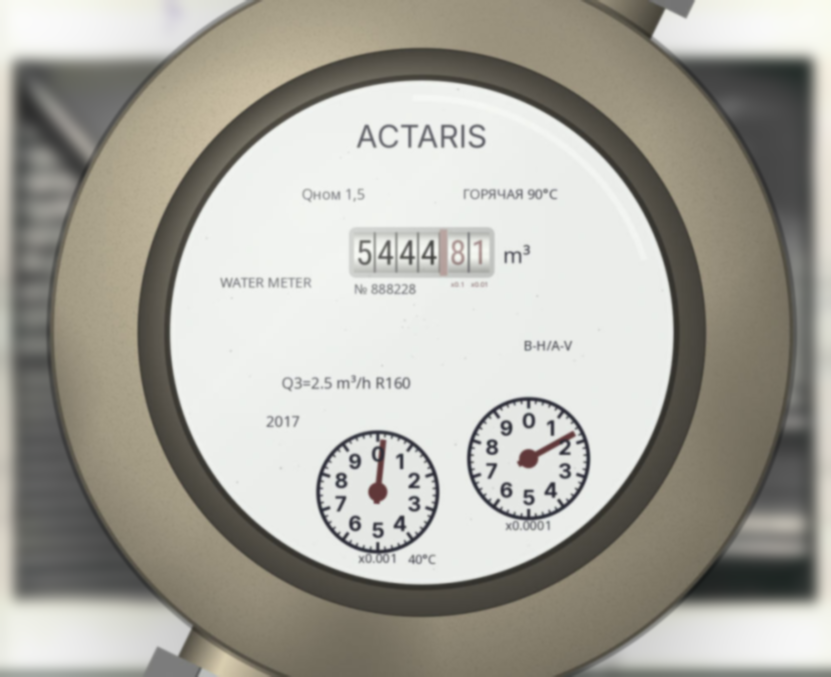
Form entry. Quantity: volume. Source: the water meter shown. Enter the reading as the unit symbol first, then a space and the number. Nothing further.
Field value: m³ 5444.8101
